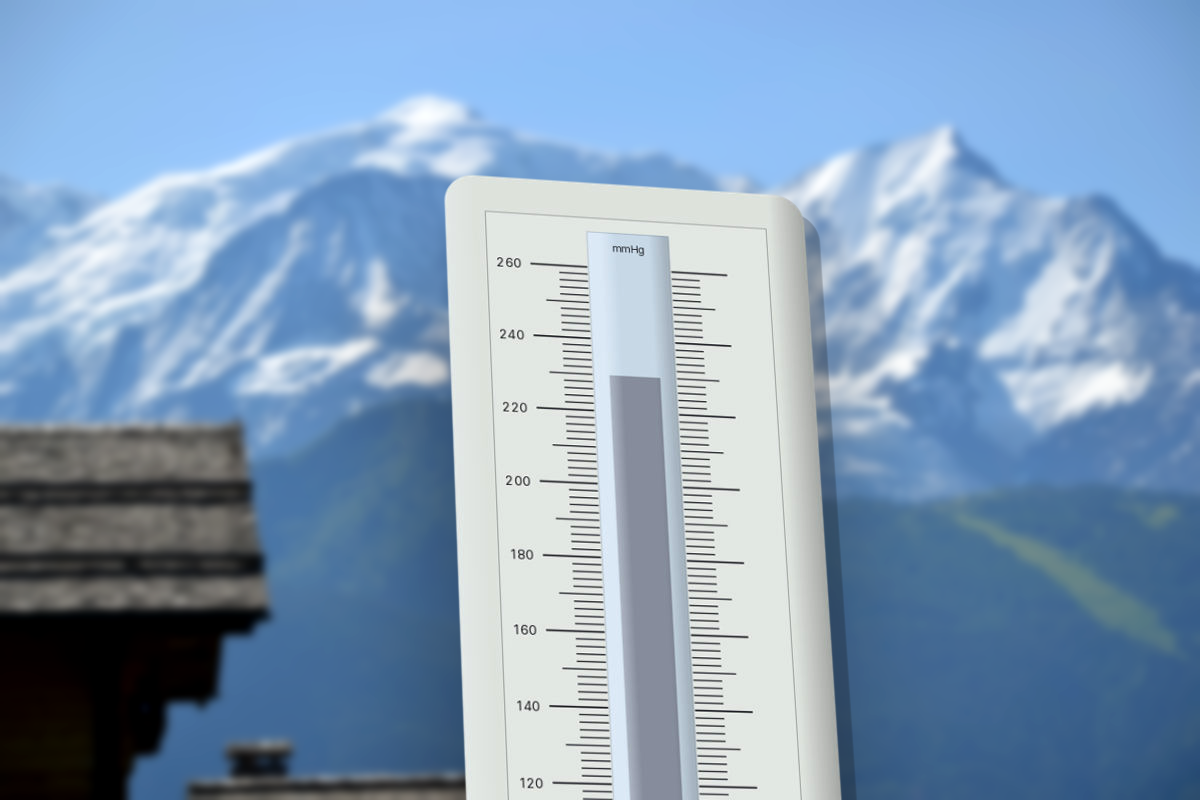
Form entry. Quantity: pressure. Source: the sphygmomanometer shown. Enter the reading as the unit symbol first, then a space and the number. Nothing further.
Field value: mmHg 230
